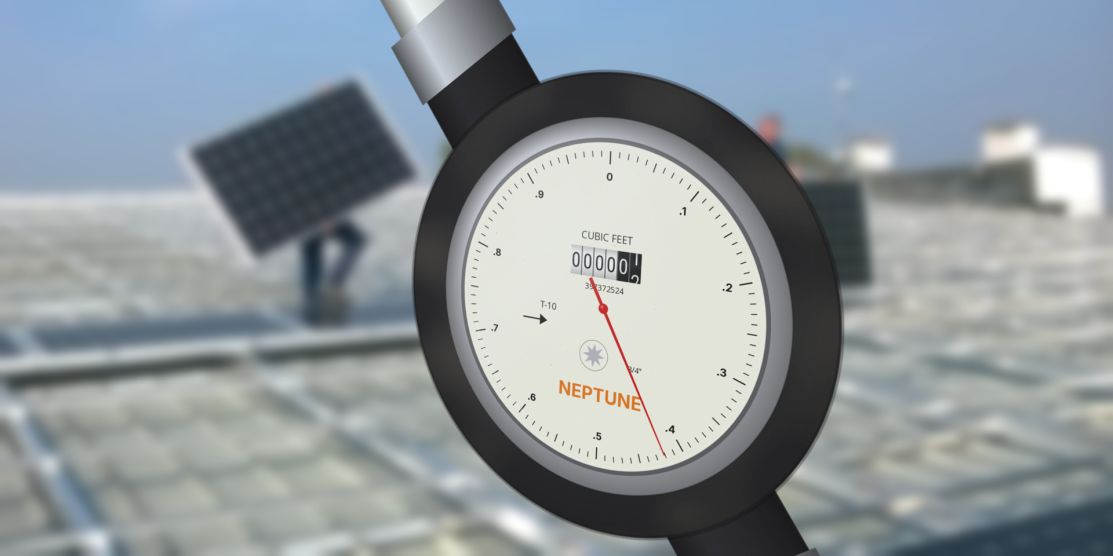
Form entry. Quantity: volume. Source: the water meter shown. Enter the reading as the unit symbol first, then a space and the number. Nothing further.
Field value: ft³ 1.42
